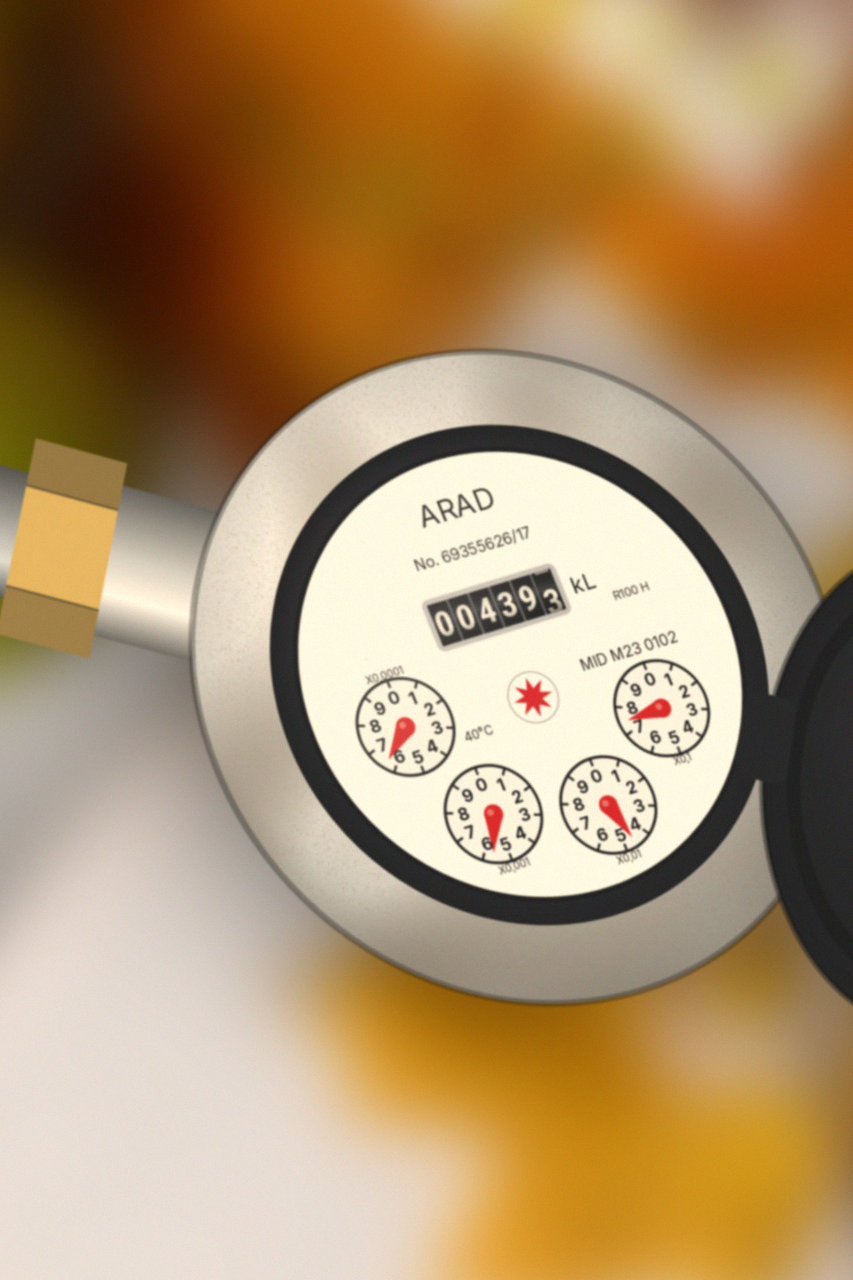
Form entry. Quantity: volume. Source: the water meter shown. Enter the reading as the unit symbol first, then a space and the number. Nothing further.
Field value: kL 4392.7456
